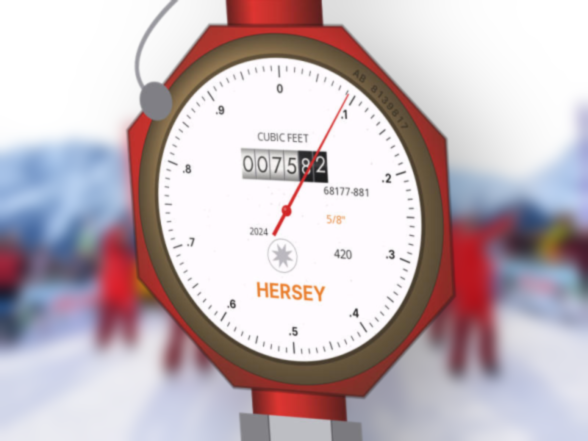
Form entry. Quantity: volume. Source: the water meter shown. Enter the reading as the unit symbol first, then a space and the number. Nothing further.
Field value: ft³ 7582.09
